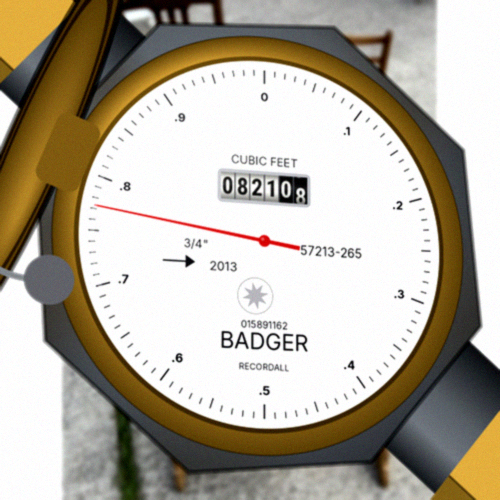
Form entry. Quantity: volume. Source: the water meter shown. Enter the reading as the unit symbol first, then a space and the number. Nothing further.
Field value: ft³ 82107.77
